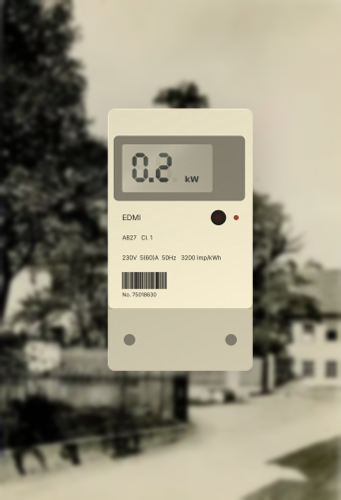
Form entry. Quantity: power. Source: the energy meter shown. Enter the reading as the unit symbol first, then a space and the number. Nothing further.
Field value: kW 0.2
